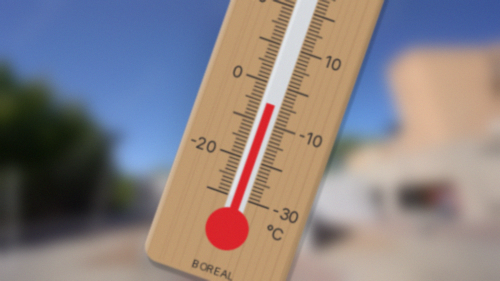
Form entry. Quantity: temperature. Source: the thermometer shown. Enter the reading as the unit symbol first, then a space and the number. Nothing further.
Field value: °C -5
